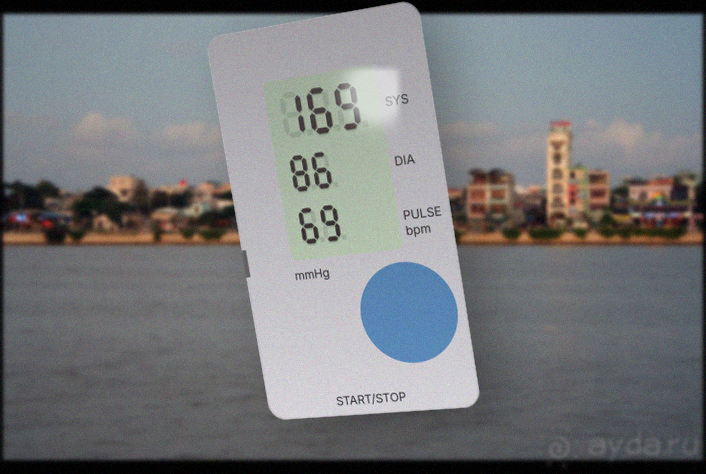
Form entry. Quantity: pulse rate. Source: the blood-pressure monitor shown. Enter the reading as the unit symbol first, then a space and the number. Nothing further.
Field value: bpm 69
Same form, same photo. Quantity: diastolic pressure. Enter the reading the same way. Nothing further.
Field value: mmHg 86
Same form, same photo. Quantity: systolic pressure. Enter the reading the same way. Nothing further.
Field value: mmHg 169
